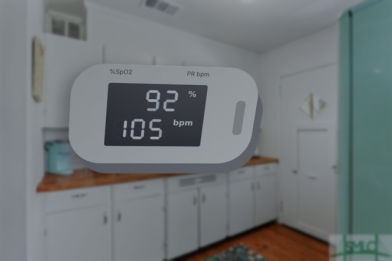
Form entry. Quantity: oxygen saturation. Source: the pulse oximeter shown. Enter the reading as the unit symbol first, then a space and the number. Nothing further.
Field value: % 92
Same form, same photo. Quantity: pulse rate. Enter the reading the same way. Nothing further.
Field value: bpm 105
